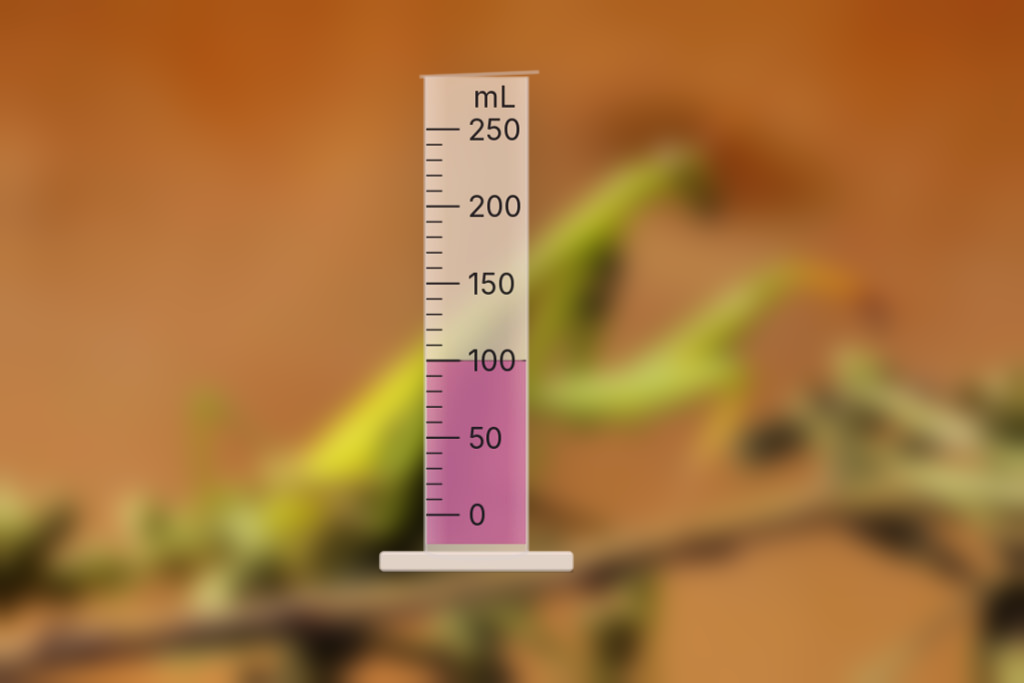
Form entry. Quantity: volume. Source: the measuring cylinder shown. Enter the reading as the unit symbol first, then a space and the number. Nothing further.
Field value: mL 100
